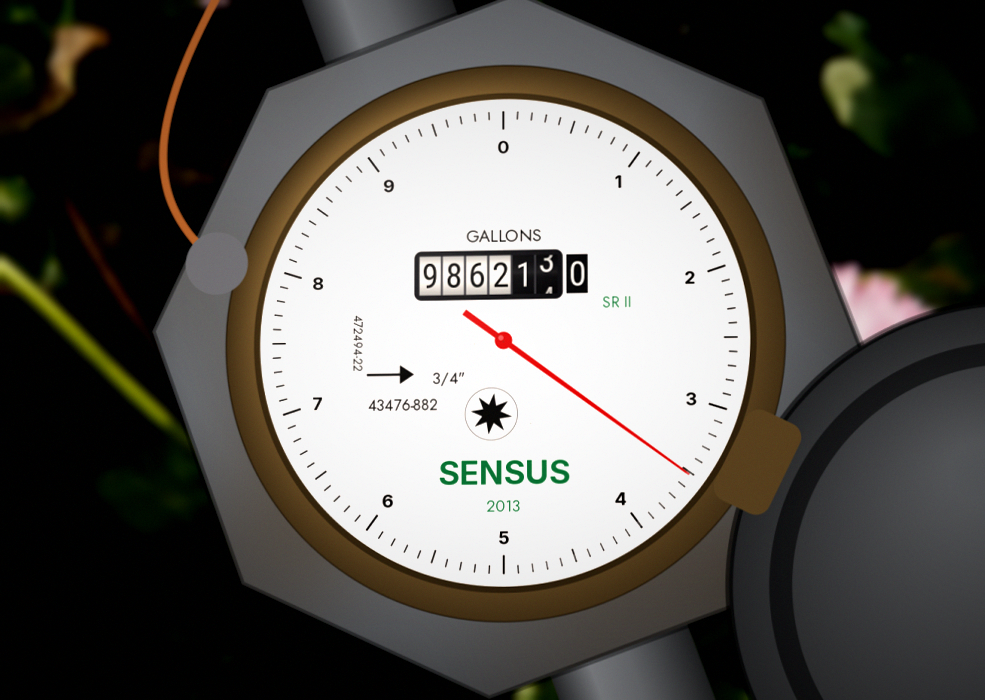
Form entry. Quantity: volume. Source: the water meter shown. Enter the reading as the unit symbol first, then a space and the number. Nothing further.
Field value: gal 9862133.5
